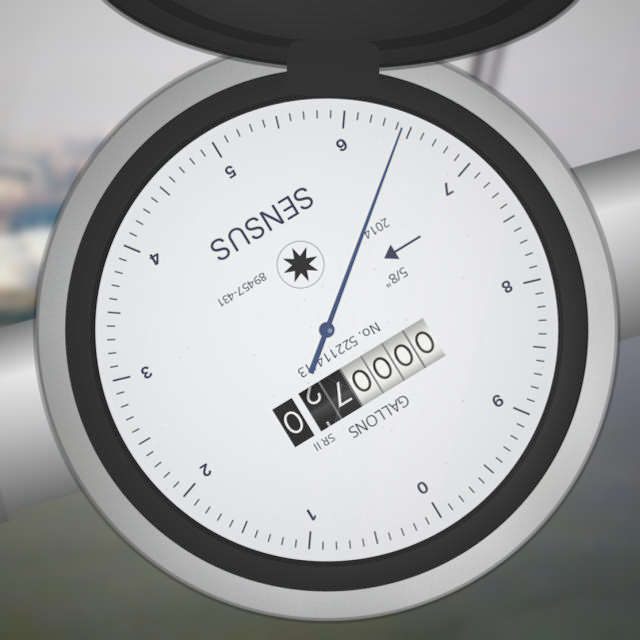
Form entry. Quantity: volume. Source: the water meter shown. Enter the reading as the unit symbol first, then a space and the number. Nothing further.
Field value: gal 716.4
